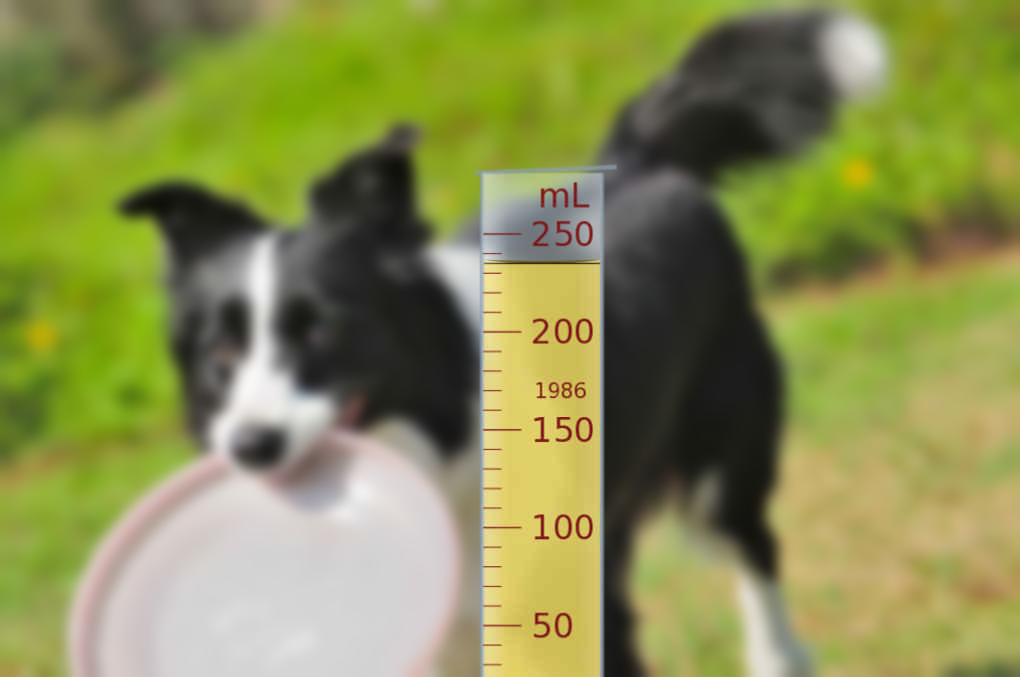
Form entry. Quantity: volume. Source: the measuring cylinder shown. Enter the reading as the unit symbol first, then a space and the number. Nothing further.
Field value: mL 235
